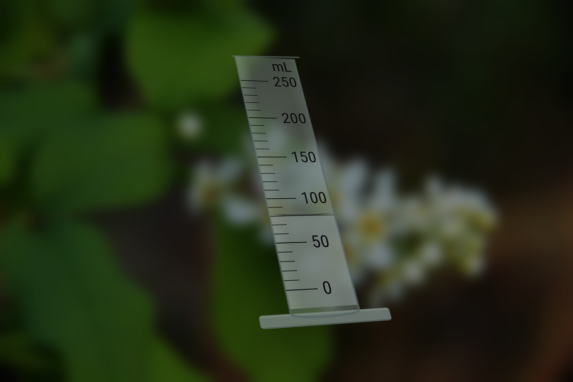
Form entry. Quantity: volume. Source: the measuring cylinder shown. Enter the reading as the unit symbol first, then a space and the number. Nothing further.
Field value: mL 80
